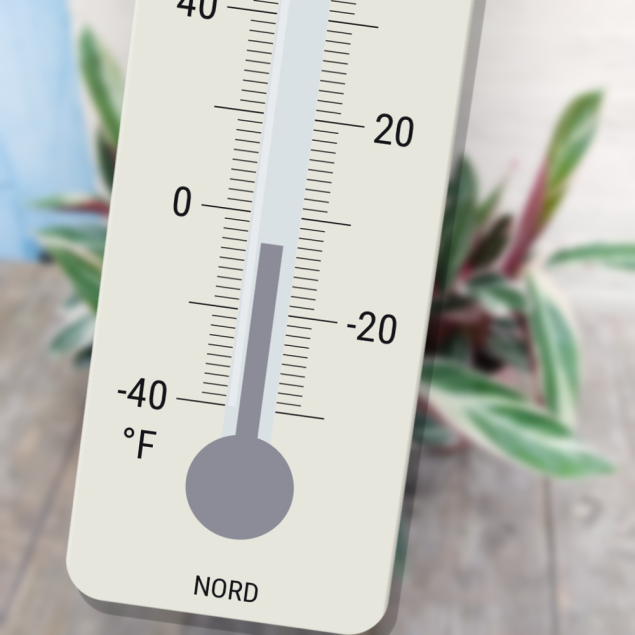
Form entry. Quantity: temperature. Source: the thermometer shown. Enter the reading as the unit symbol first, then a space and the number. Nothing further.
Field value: °F -6
